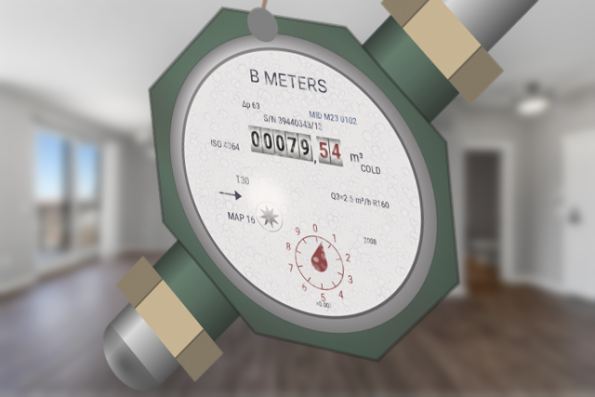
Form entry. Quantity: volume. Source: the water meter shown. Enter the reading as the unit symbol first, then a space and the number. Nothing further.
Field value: m³ 79.540
